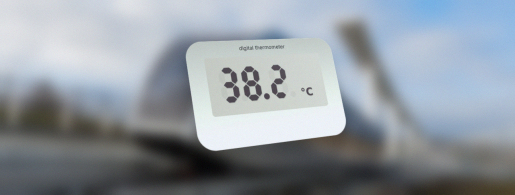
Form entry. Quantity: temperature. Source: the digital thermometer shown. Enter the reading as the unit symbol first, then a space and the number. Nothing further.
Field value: °C 38.2
